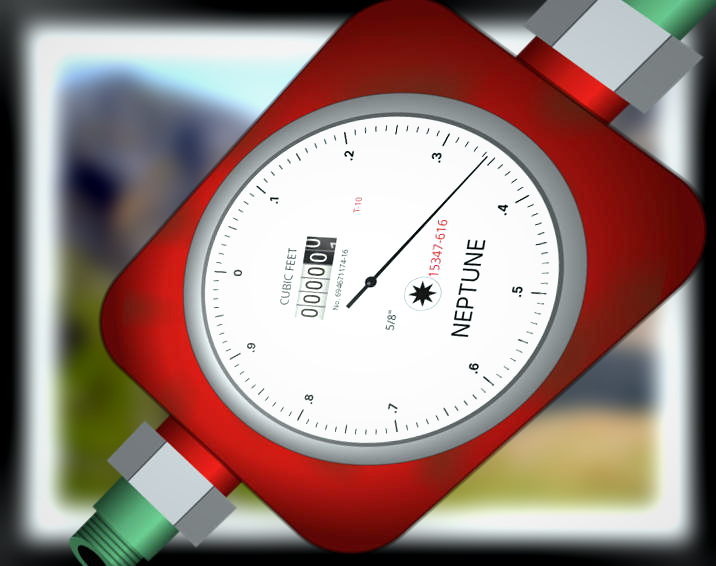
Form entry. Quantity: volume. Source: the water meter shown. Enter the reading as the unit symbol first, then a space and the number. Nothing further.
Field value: ft³ 0.34
